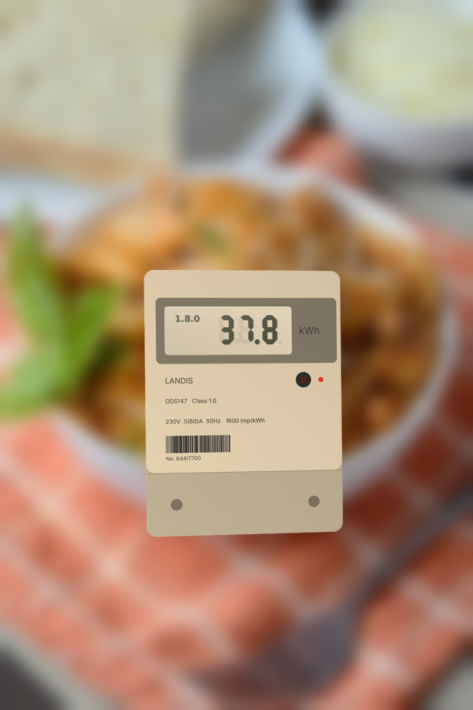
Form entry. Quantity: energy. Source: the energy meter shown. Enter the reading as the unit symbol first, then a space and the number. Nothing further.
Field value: kWh 37.8
